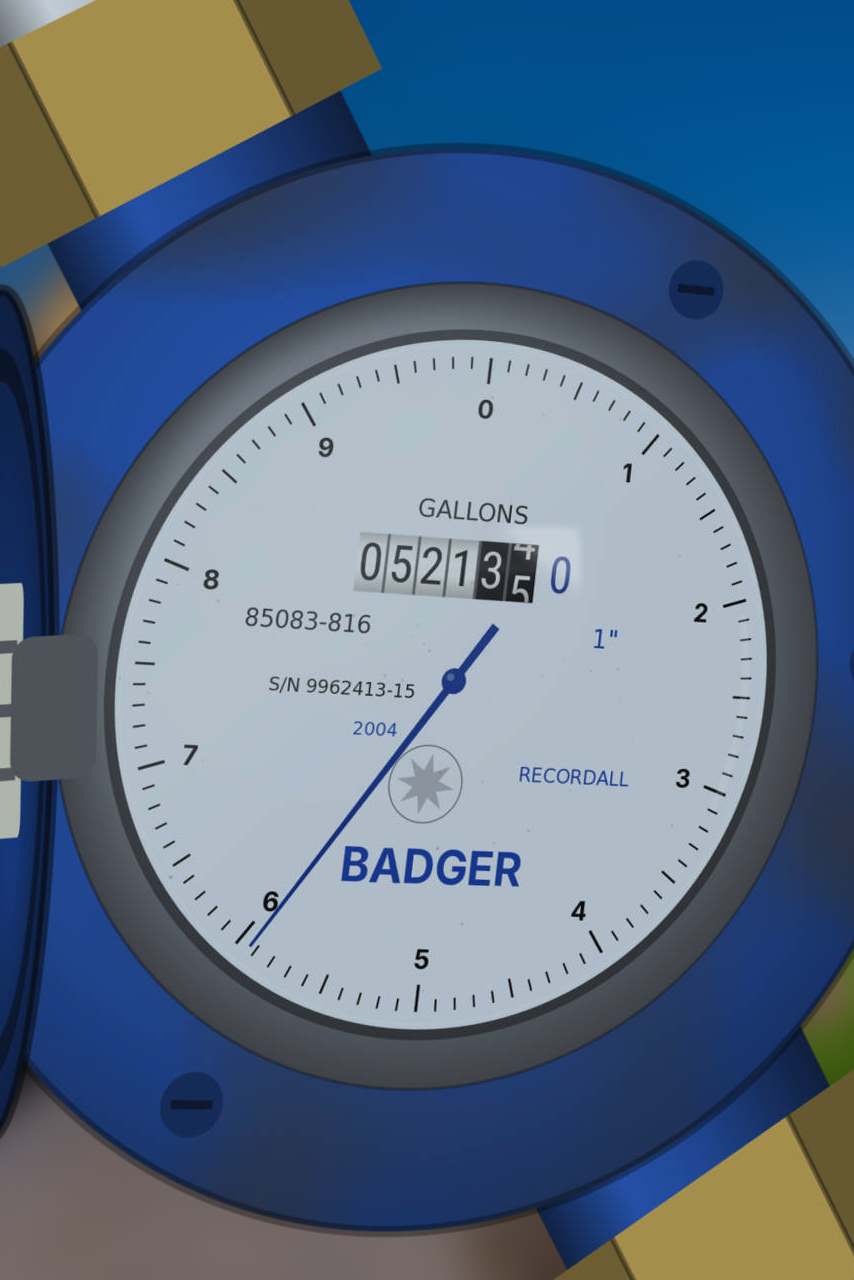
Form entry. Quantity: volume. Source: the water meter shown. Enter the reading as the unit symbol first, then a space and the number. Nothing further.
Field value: gal 521345.9
